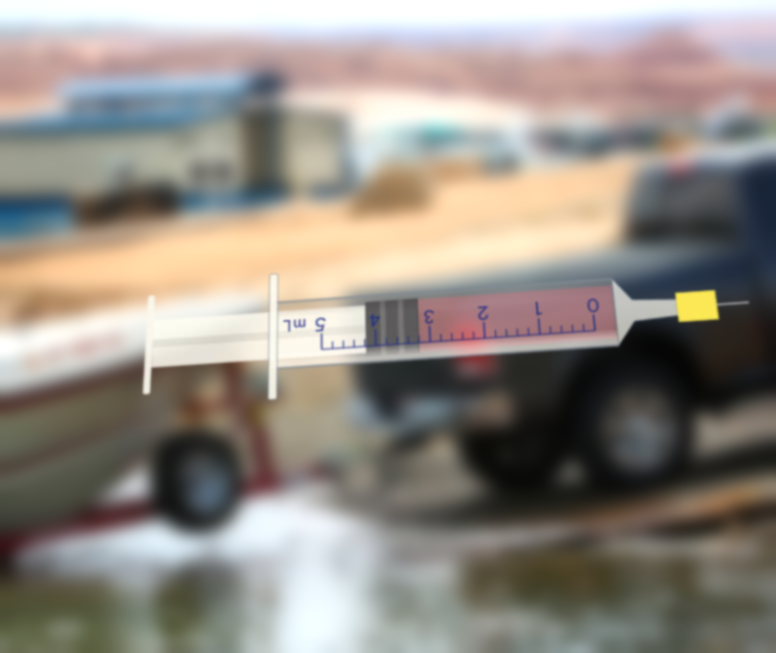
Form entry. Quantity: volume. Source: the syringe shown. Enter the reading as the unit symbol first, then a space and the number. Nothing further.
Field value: mL 3.2
